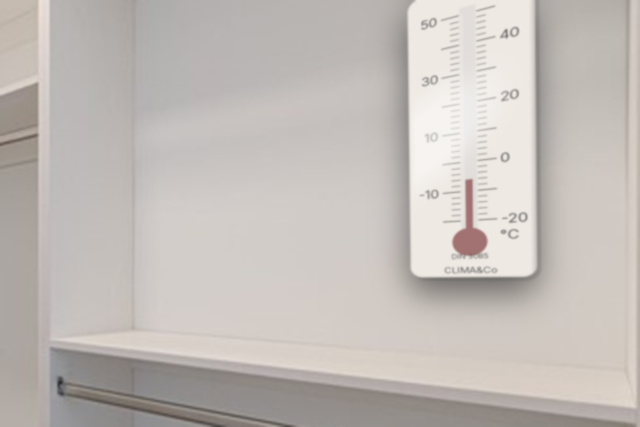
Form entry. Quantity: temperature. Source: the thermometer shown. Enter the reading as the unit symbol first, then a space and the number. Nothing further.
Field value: °C -6
